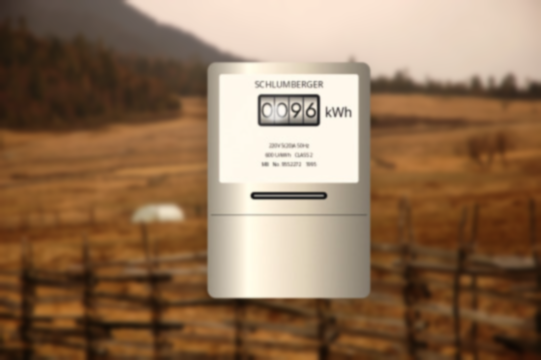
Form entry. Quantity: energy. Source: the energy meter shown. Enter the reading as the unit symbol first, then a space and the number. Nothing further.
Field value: kWh 96
